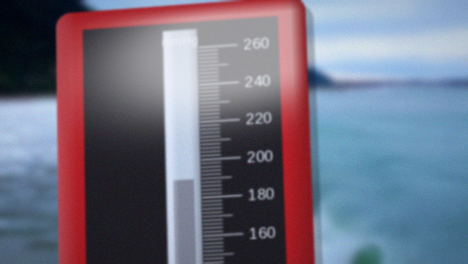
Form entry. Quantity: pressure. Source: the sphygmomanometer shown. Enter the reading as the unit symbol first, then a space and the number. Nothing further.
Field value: mmHg 190
